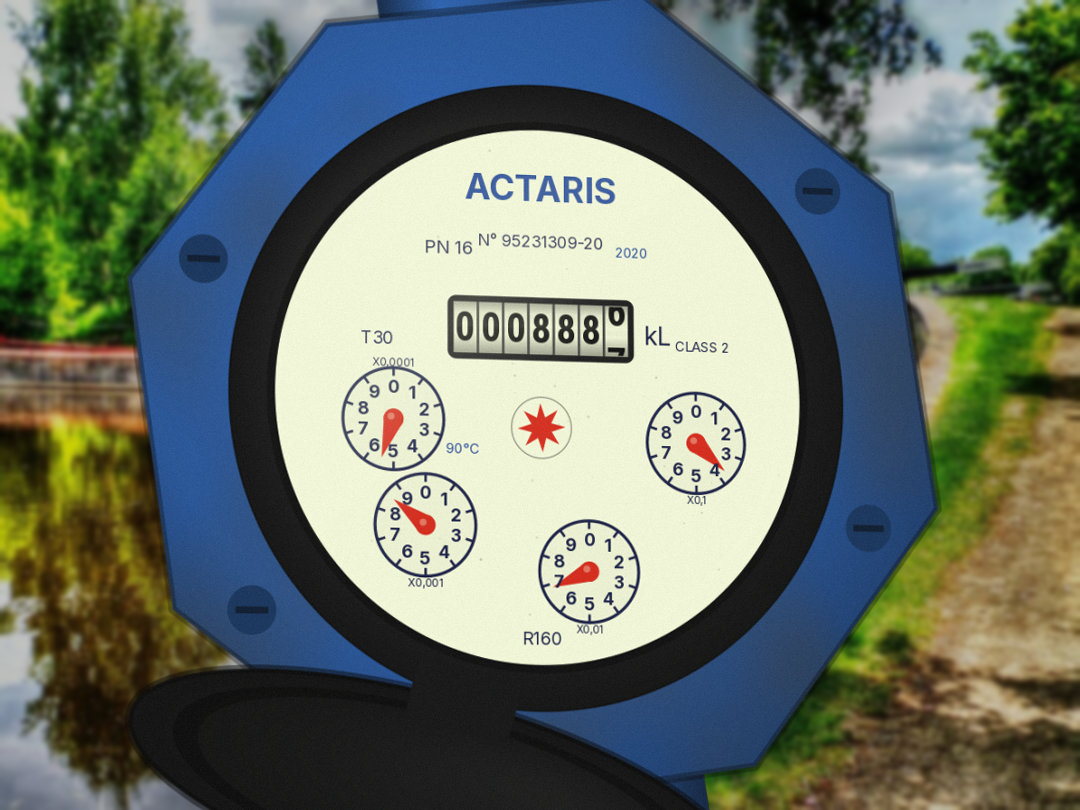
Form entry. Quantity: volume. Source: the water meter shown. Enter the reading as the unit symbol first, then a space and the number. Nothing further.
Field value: kL 8886.3685
